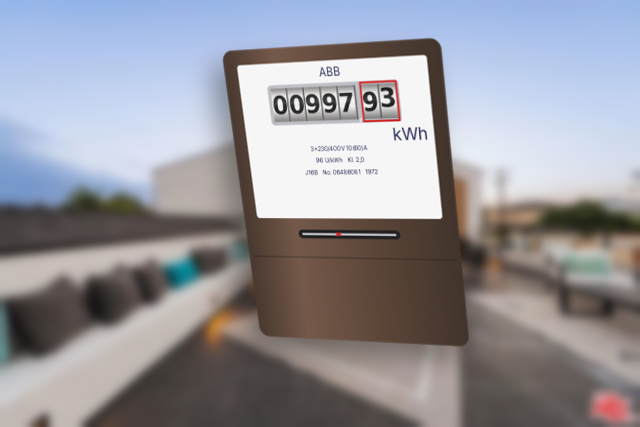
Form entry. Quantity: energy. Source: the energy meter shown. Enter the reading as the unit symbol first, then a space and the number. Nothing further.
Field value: kWh 997.93
